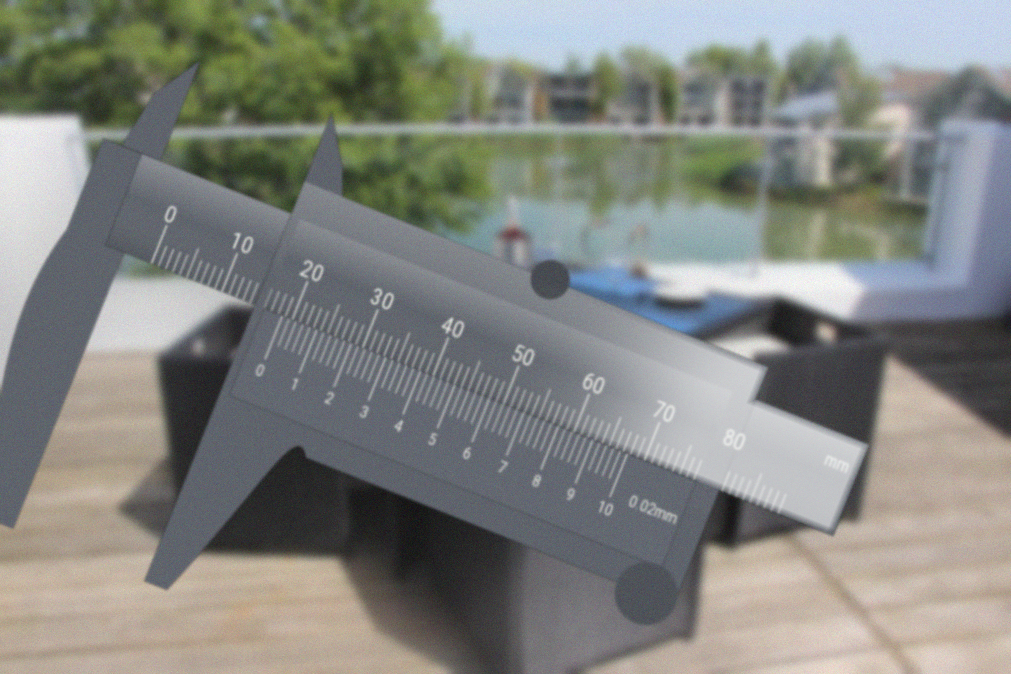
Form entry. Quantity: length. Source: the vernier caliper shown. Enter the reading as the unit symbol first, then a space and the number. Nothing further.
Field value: mm 18.6
